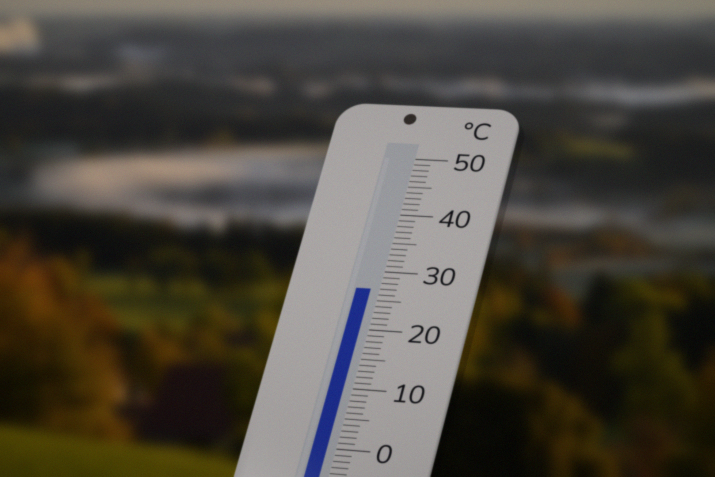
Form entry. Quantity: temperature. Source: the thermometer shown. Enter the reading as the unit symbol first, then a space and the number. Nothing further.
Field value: °C 27
